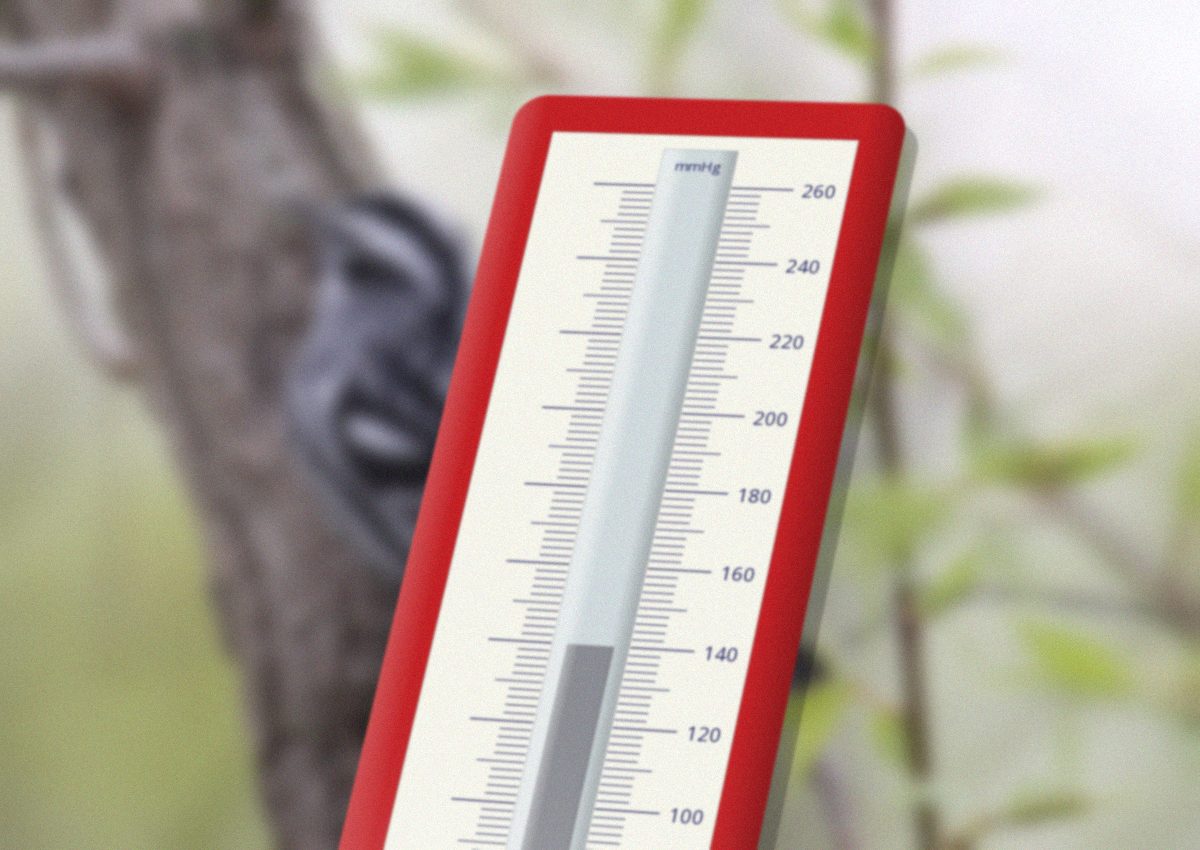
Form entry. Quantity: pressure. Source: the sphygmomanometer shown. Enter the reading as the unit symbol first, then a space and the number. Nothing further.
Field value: mmHg 140
